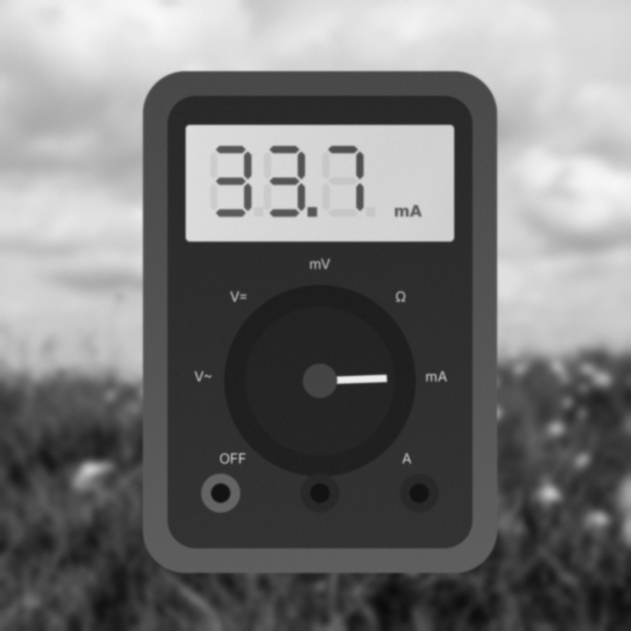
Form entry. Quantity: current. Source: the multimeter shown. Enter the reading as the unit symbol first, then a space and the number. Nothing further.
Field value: mA 33.7
